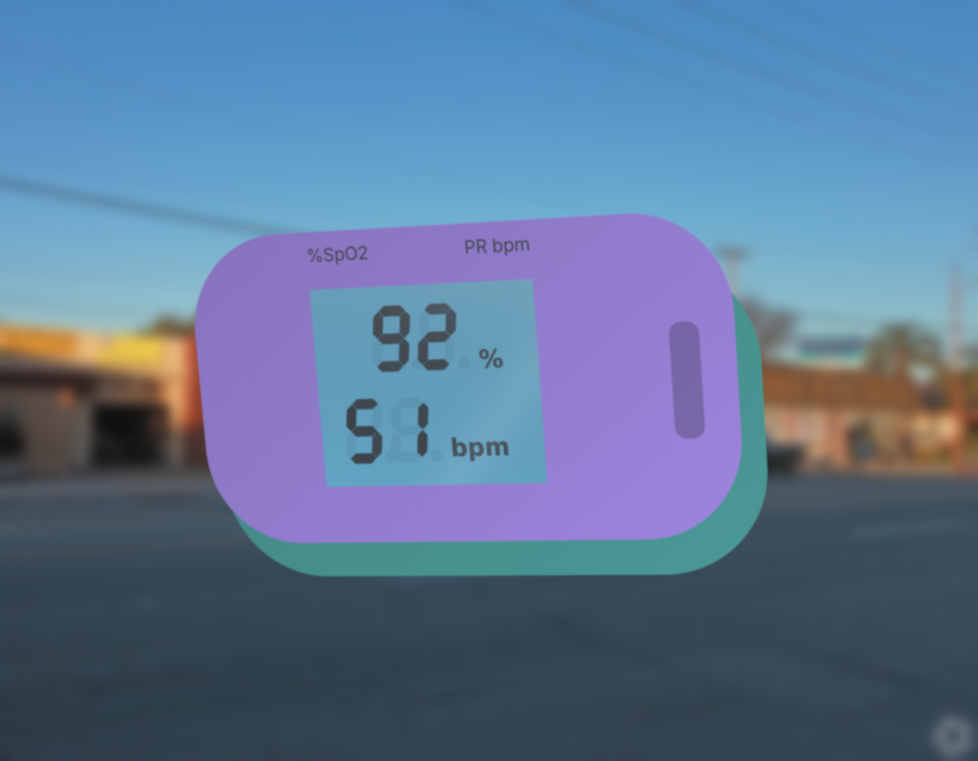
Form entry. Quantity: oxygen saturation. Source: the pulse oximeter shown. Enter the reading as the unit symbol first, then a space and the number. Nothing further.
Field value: % 92
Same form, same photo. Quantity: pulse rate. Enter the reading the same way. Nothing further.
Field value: bpm 51
